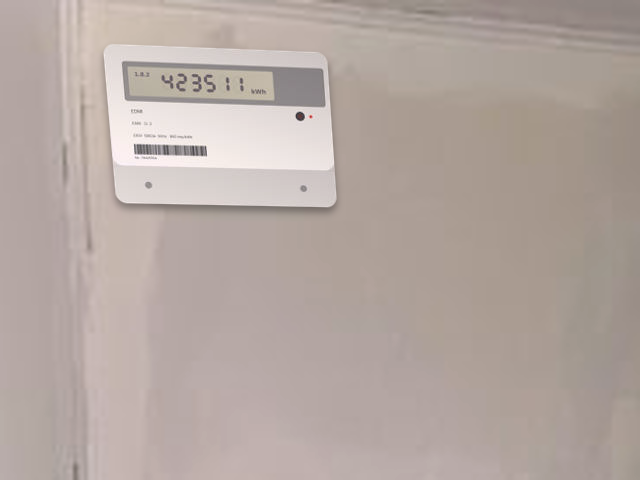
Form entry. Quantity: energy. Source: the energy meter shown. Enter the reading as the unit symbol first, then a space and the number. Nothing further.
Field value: kWh 423511
